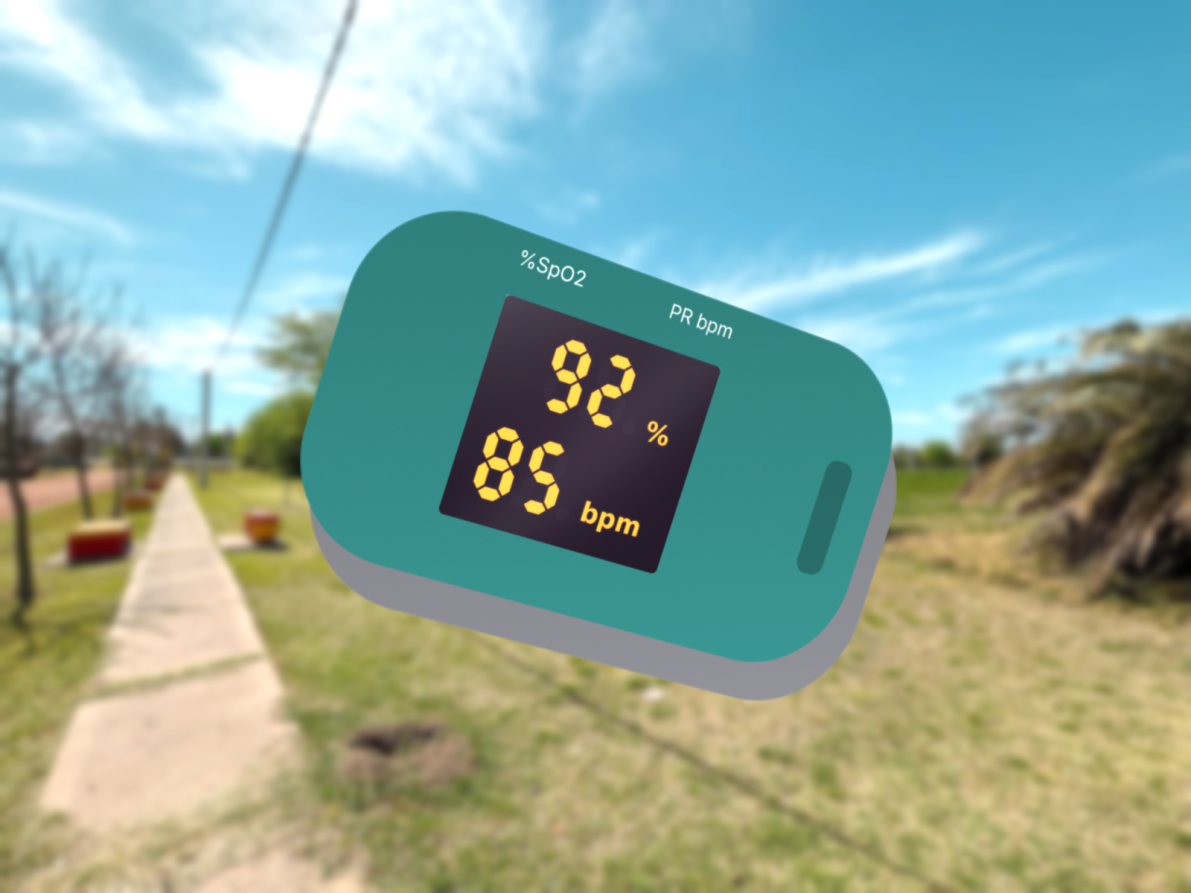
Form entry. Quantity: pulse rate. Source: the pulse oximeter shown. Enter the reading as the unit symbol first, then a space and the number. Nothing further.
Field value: bpm 85
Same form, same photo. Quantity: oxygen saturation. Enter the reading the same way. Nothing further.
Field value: % 92
